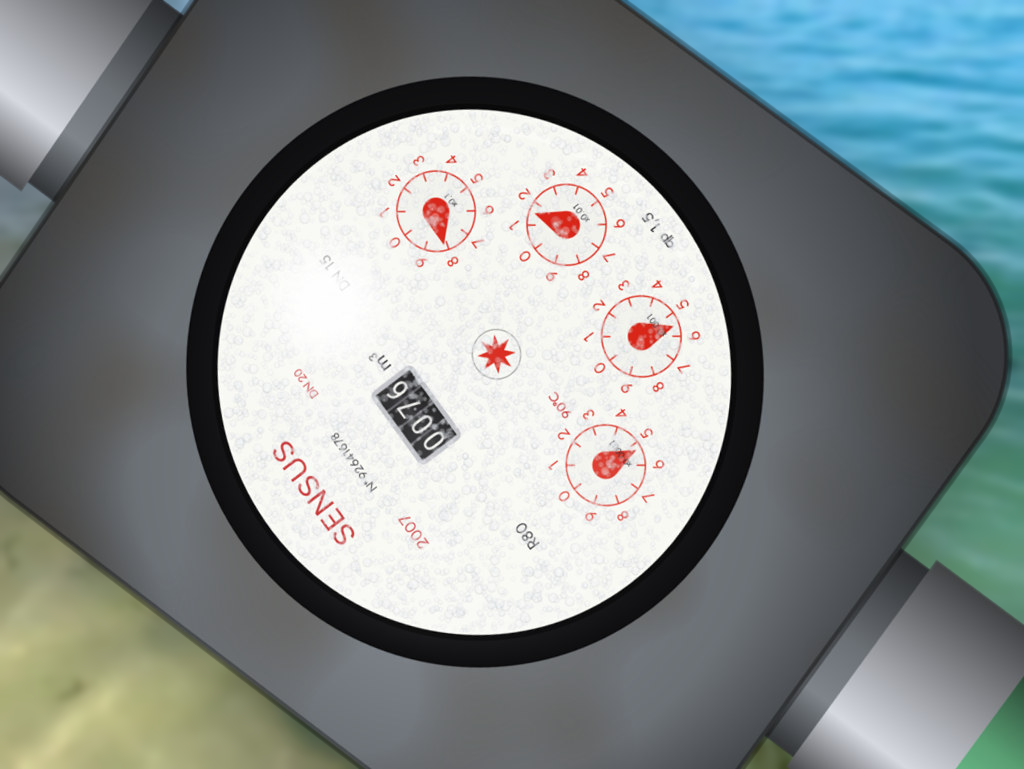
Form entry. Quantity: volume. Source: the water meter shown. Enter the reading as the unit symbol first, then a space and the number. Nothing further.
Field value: m³ 76.8155
